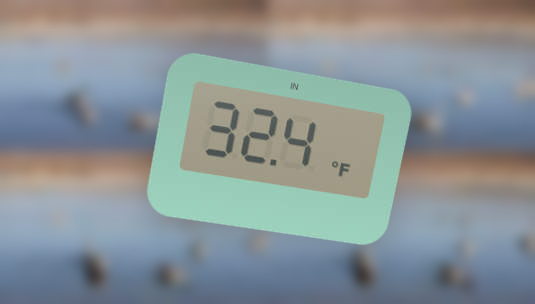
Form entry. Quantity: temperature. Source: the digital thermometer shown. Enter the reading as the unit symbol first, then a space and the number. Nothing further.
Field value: °F 32.4
